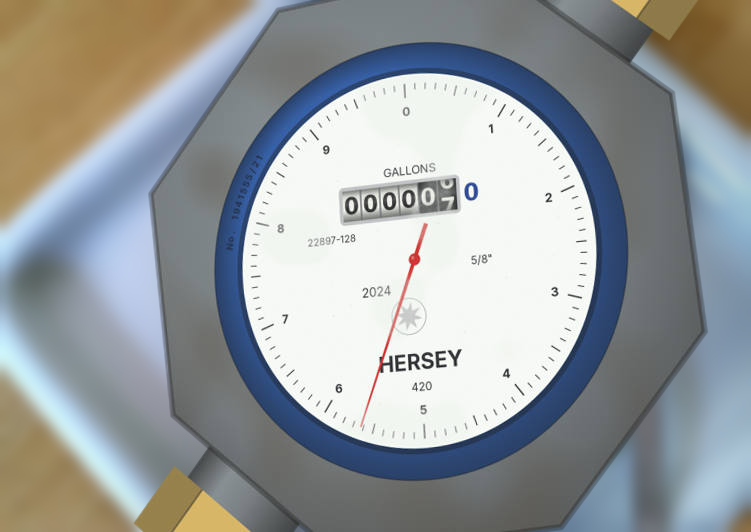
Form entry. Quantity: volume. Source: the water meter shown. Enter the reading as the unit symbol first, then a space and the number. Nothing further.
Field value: gal 65.6
